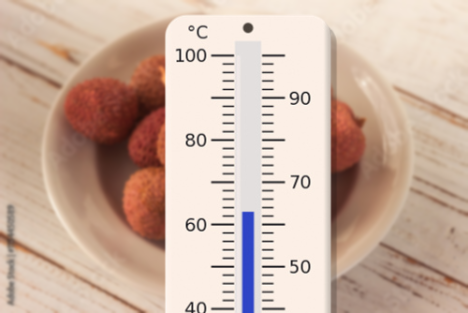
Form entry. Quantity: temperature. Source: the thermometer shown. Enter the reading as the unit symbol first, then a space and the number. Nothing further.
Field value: °C 63
